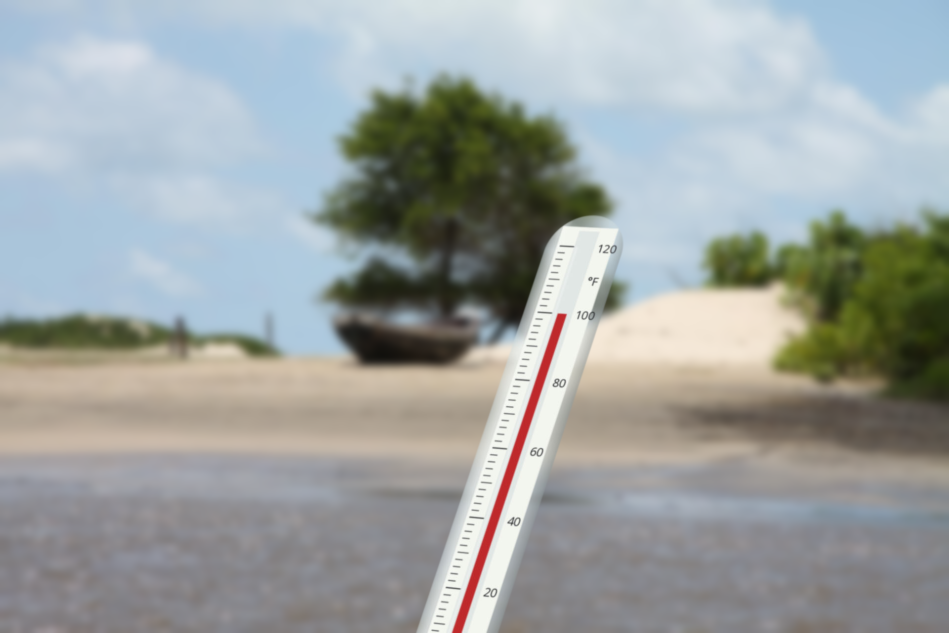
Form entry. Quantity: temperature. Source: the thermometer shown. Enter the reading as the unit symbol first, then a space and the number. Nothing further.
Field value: °F 100
